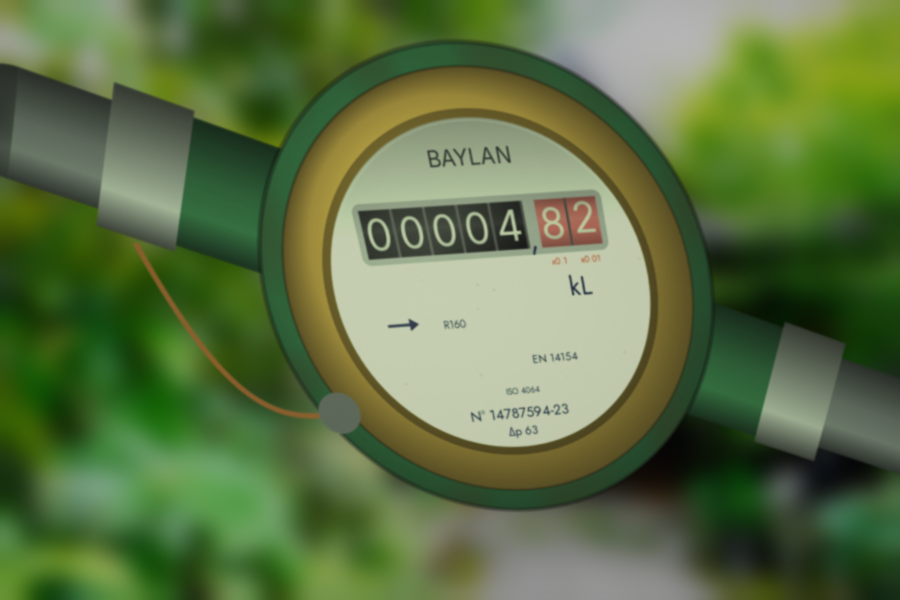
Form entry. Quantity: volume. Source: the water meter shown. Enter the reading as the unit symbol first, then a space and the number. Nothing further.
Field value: kL 4.82
